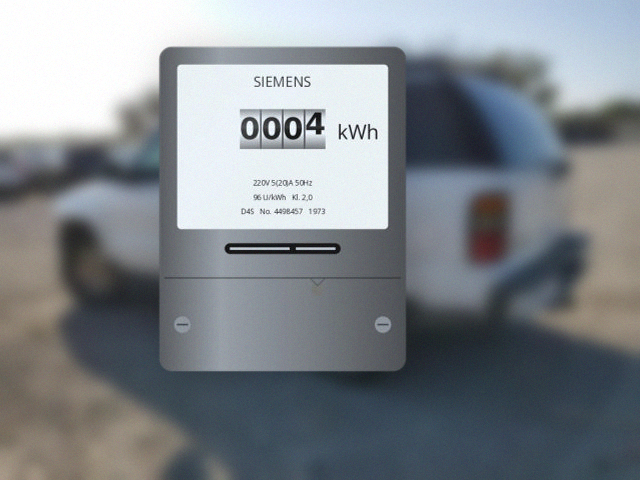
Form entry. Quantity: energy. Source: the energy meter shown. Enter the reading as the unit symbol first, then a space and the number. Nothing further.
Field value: kWh 4
